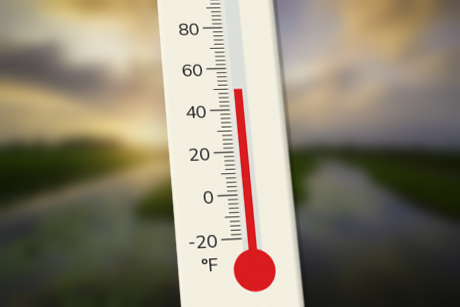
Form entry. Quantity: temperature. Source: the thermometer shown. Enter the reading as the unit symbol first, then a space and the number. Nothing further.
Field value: °F 50
